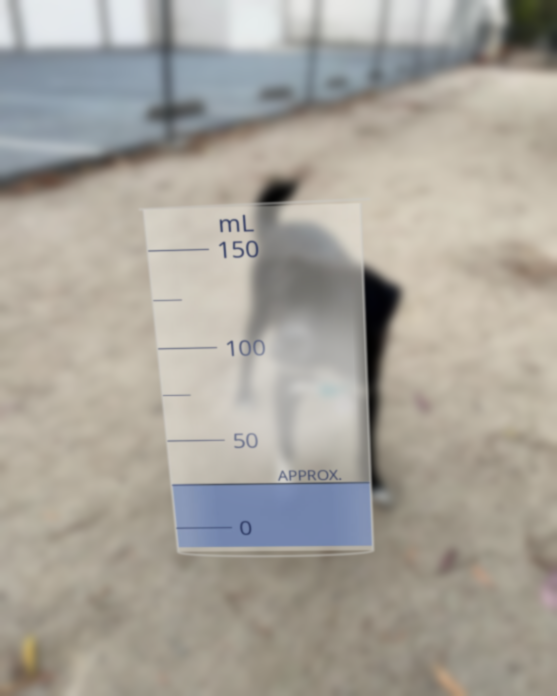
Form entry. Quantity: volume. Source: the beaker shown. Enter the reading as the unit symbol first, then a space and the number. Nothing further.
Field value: mL 25
